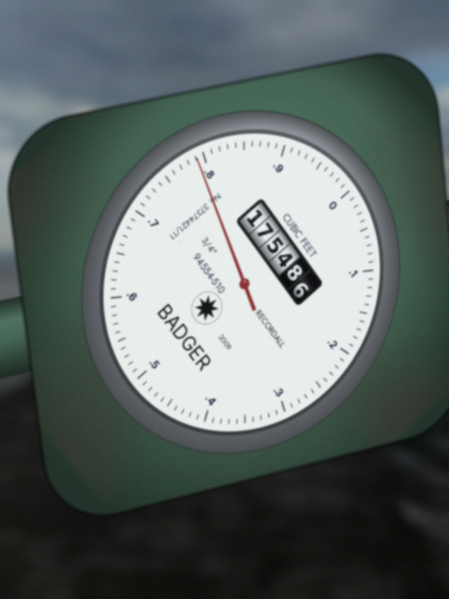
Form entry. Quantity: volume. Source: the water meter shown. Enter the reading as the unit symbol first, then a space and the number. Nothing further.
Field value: ft³ 175485.79
